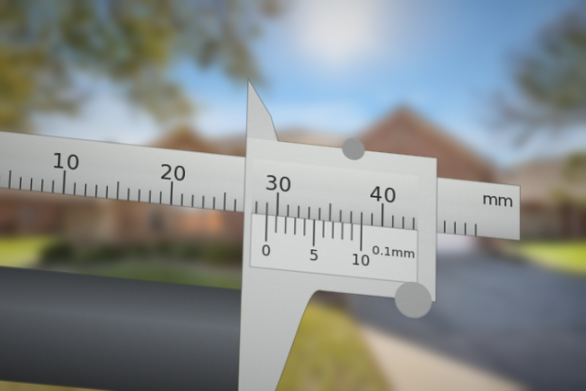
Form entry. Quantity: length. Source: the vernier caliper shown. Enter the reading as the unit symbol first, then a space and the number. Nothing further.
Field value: mm 29.0
